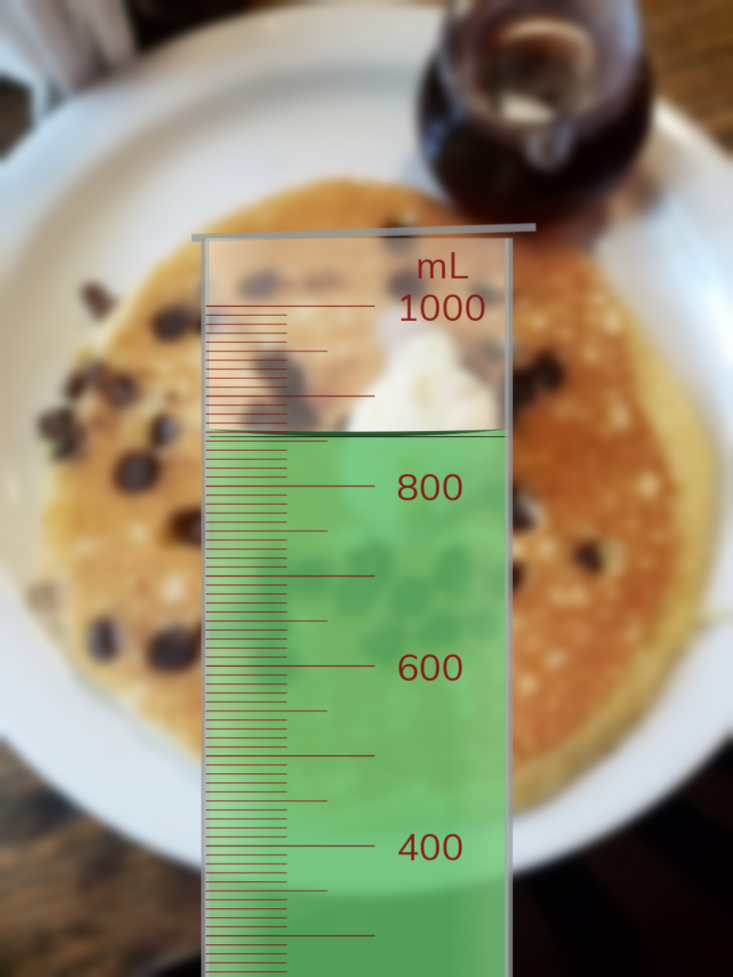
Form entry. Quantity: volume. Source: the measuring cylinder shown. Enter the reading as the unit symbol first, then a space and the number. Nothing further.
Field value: mL 855
